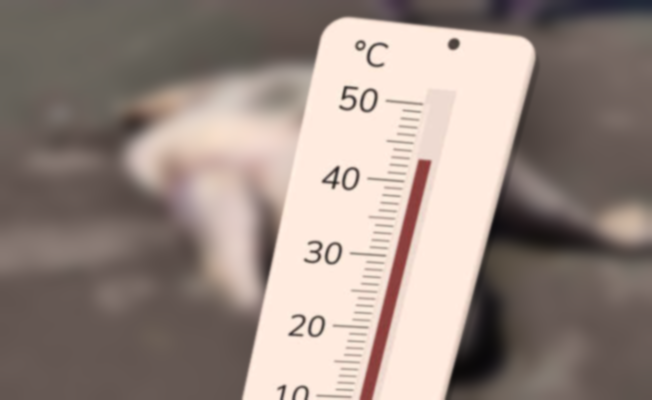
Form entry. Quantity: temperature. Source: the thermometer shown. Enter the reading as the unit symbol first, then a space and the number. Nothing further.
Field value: °C 43
